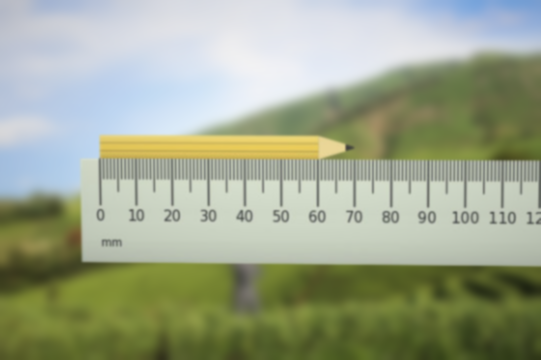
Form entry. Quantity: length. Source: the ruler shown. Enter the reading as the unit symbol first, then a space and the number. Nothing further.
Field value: mm 70
